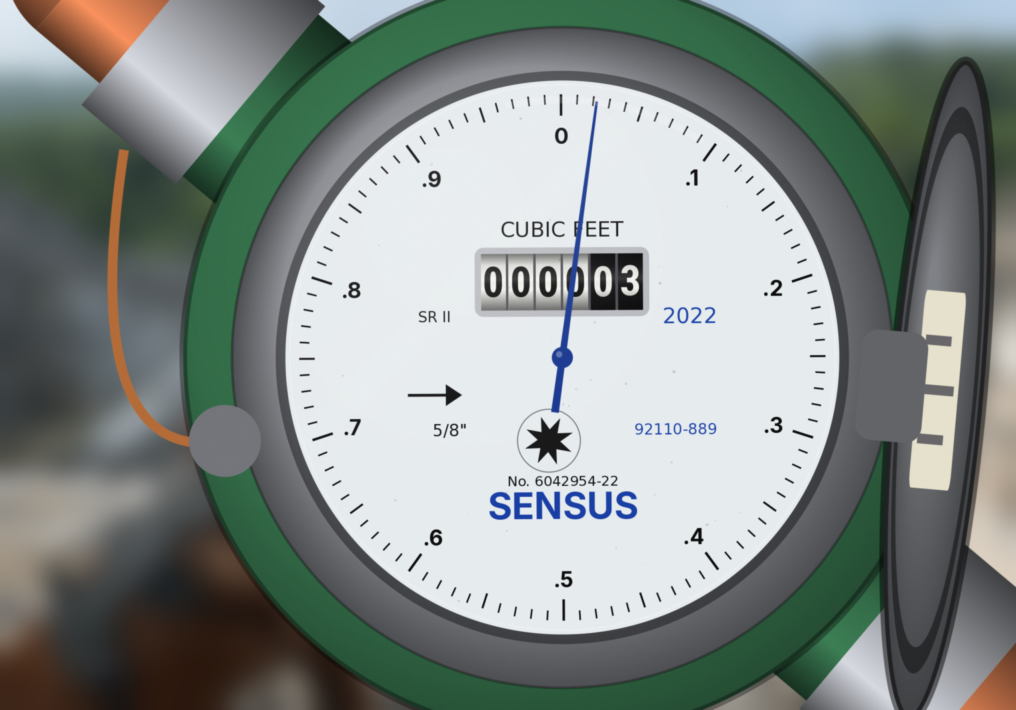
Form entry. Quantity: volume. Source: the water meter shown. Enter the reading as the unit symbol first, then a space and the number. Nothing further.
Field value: ft³ 3.02
